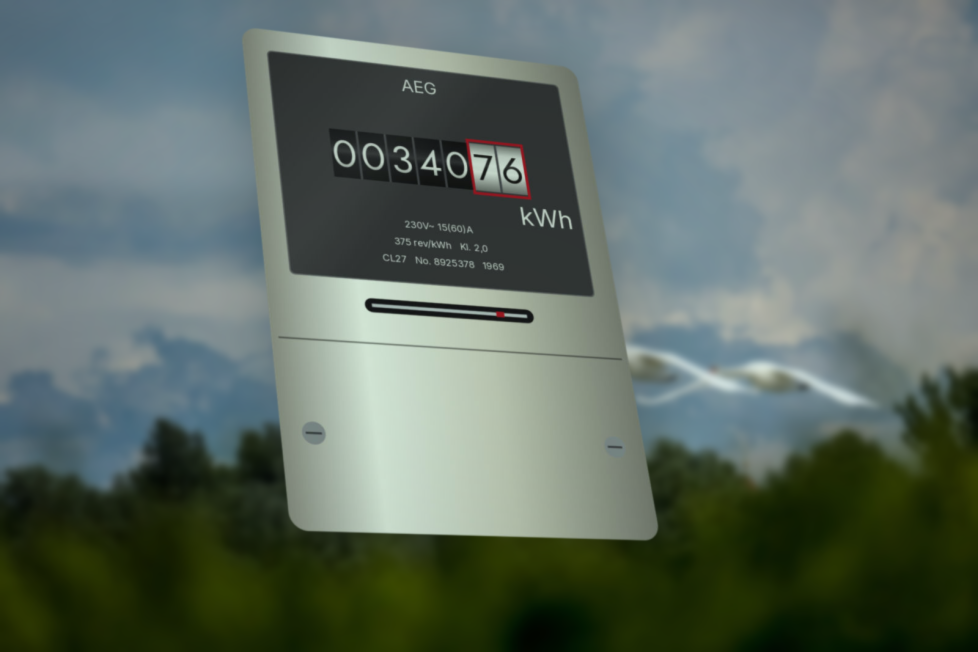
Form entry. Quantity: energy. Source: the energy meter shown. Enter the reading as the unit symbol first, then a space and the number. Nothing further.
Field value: kWh 340.76
